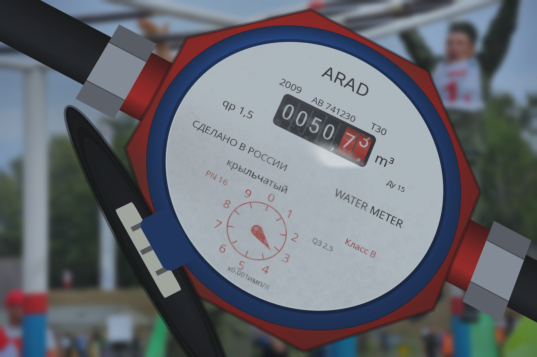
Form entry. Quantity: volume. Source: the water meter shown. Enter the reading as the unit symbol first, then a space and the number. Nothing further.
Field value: m³ 50.733
